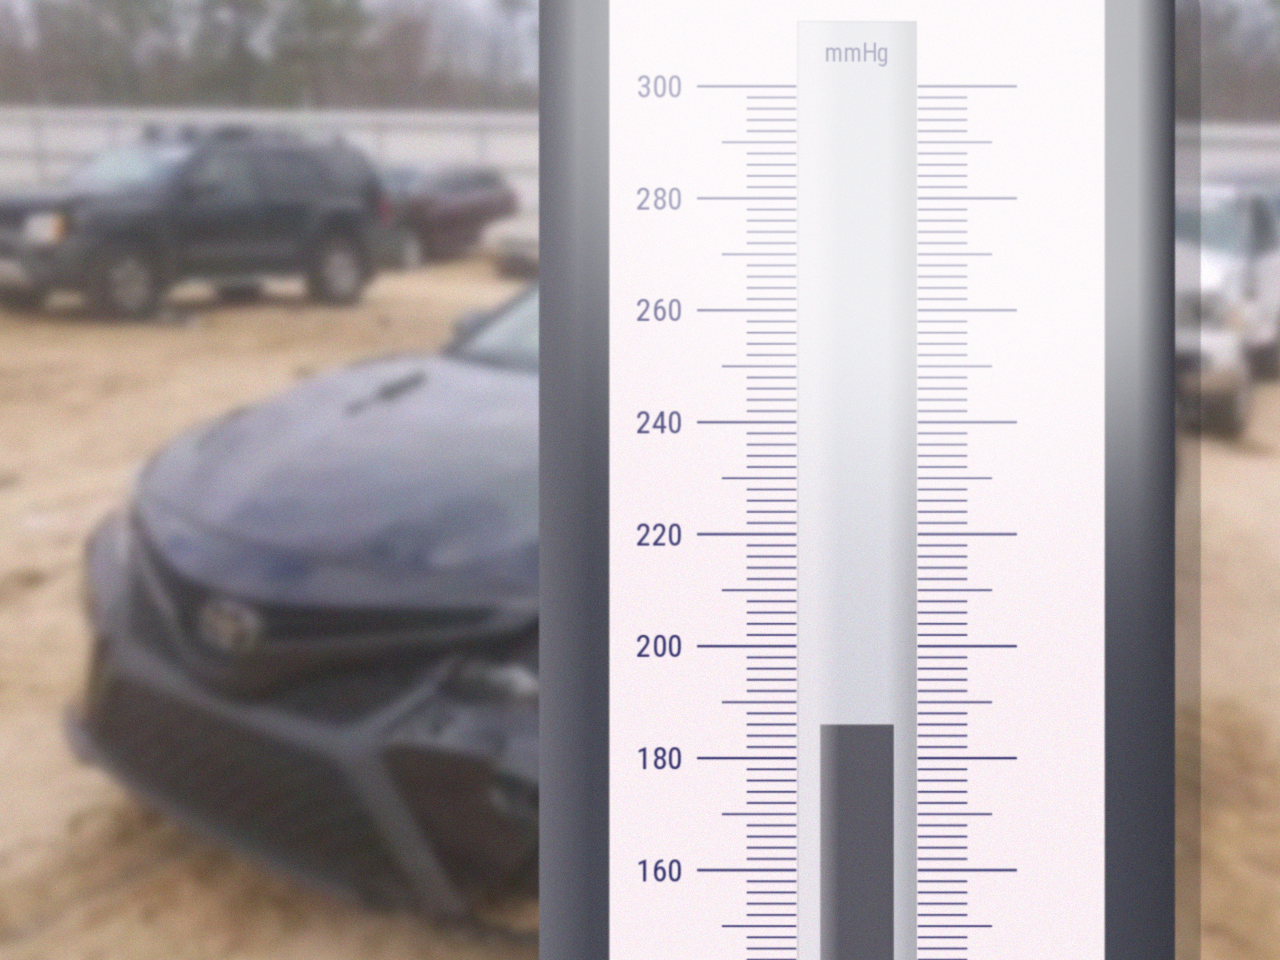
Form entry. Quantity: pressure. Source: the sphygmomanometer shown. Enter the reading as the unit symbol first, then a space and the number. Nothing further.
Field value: mmHg 186
